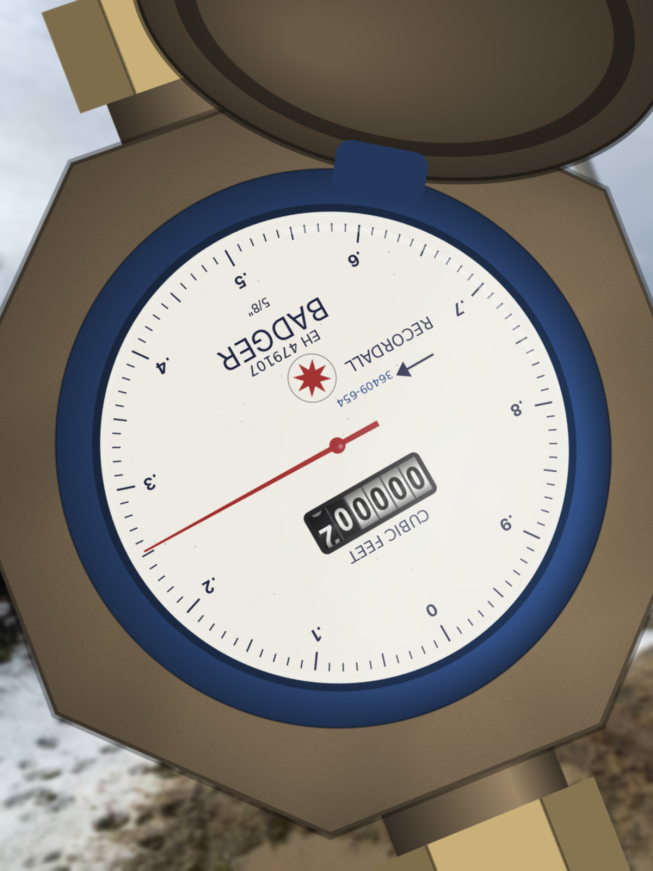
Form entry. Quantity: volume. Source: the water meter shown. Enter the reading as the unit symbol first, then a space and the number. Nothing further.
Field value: ft³ 2.25
